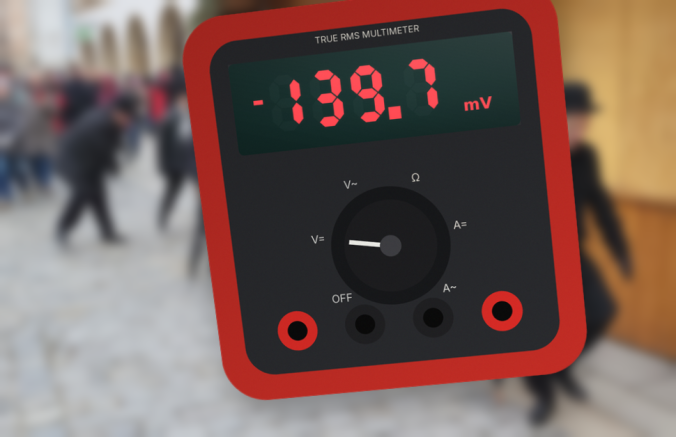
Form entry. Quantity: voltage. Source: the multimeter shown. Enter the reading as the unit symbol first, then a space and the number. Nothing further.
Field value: mV -139.7
